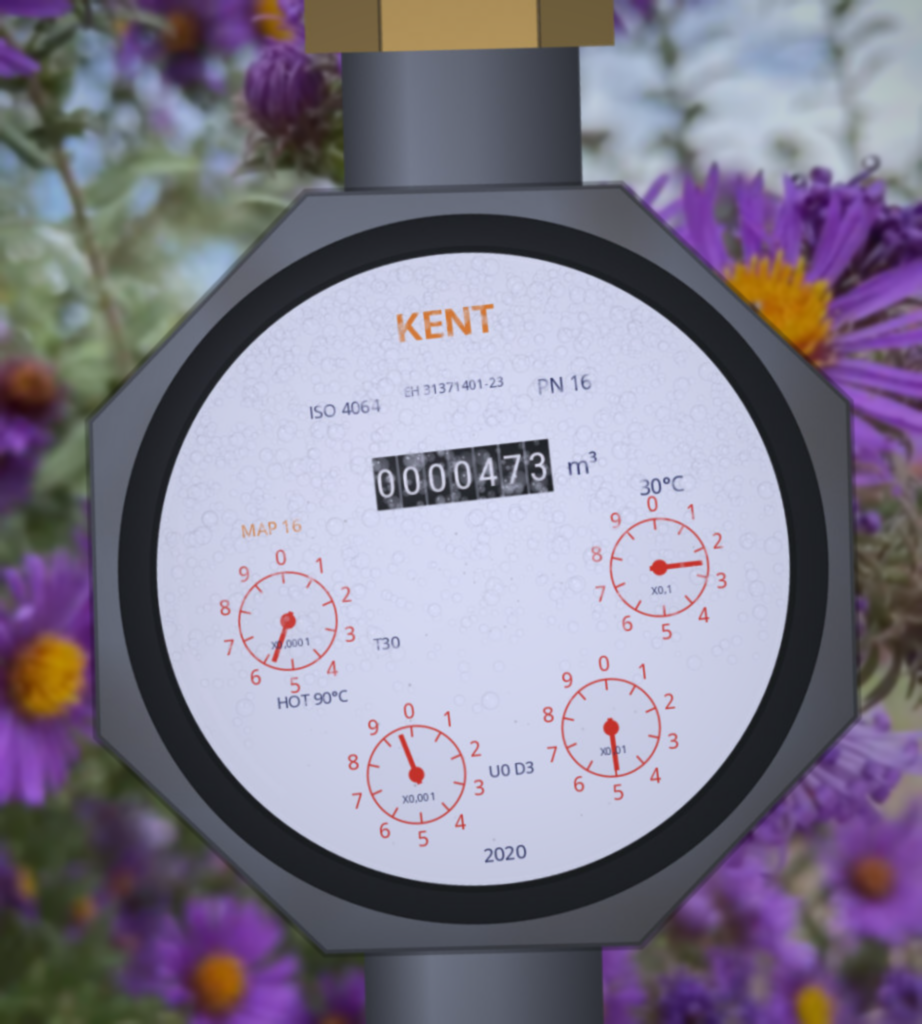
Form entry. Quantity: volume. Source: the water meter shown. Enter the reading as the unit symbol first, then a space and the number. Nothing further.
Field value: m³ 473.2495
